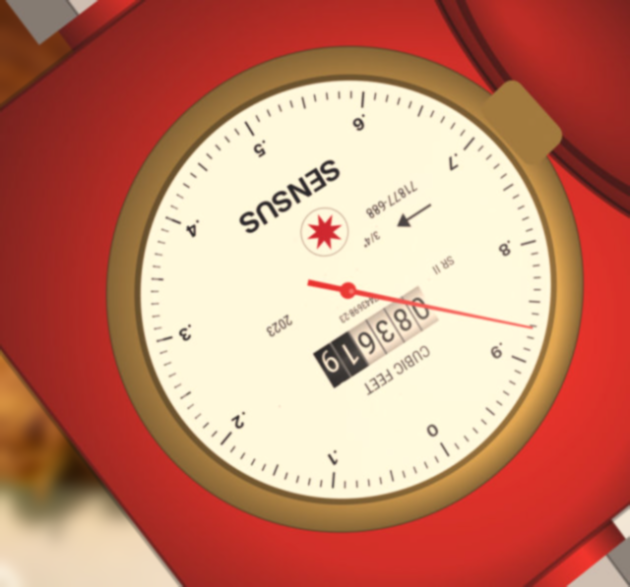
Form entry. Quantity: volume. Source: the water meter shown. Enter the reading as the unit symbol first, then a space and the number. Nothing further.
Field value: ft³ 83618.87
